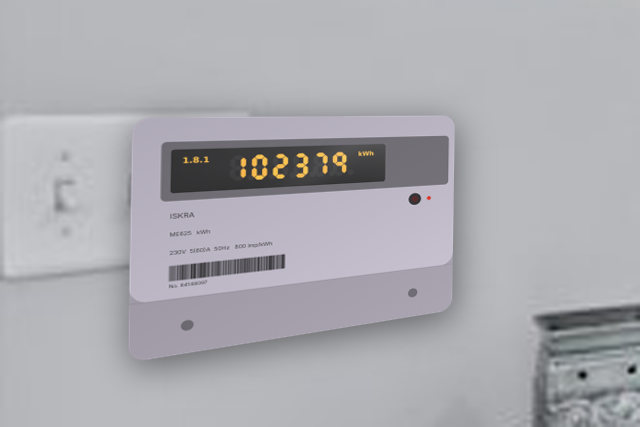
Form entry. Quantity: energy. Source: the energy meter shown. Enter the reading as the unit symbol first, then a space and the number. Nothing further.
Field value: kWh 102379
